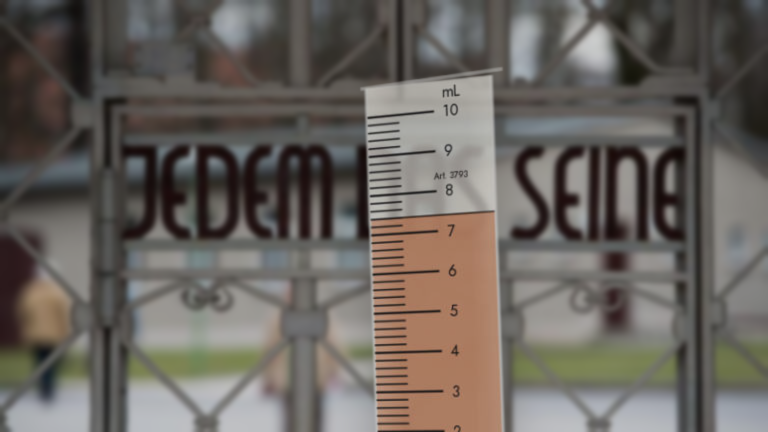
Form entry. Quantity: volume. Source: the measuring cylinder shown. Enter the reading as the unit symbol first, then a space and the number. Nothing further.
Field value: mL 7.4
